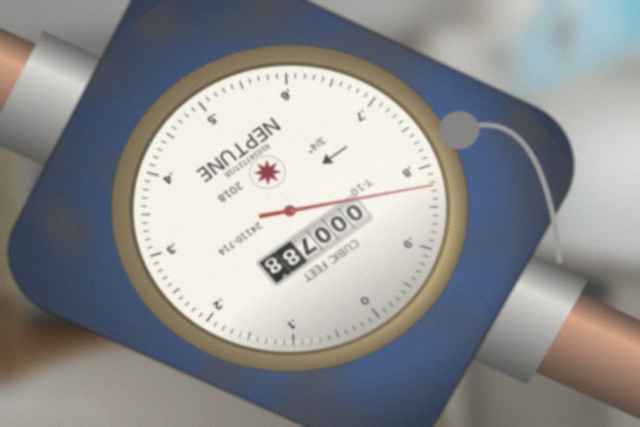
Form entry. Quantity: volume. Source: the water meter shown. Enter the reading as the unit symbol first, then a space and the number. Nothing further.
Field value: ft³ 787.82
